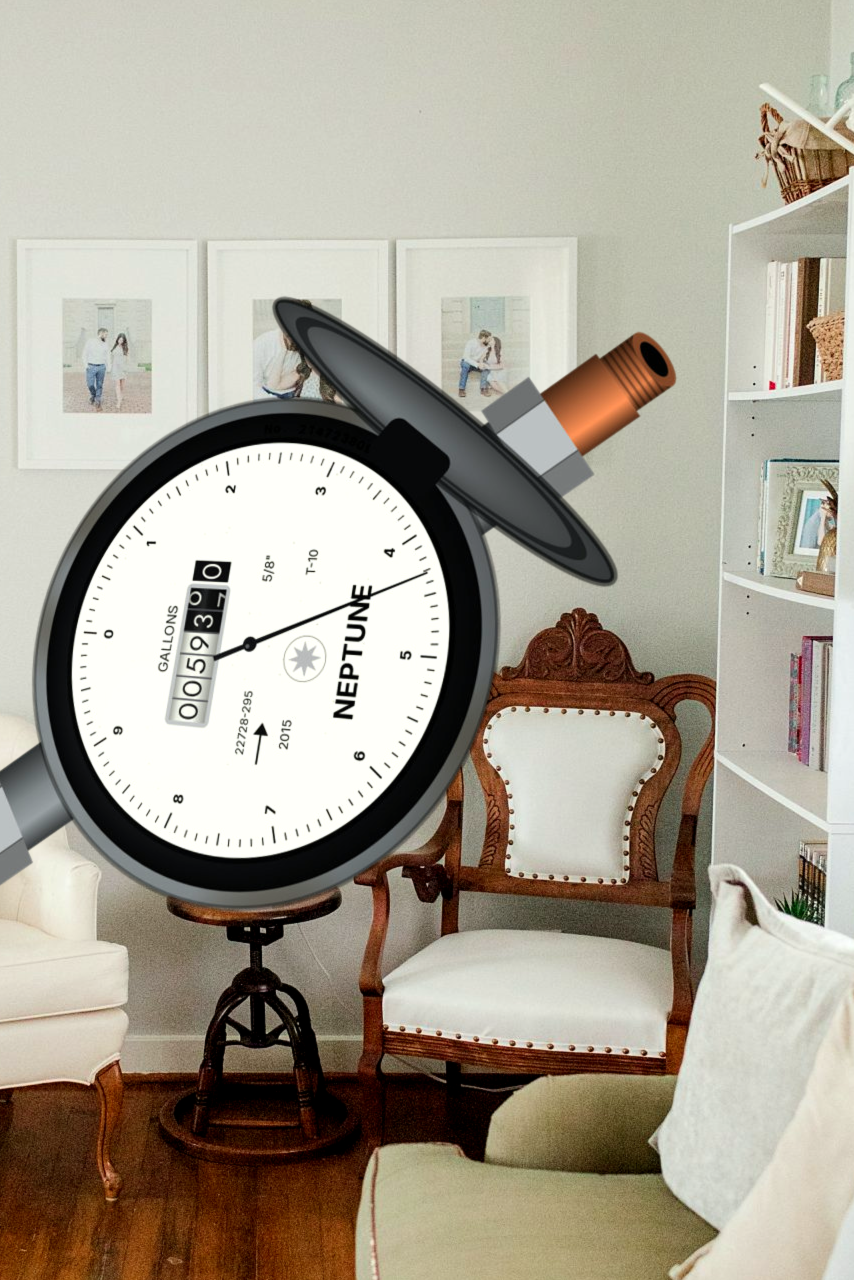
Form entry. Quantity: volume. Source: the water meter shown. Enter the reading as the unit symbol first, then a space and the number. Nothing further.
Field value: gal 59364.3
